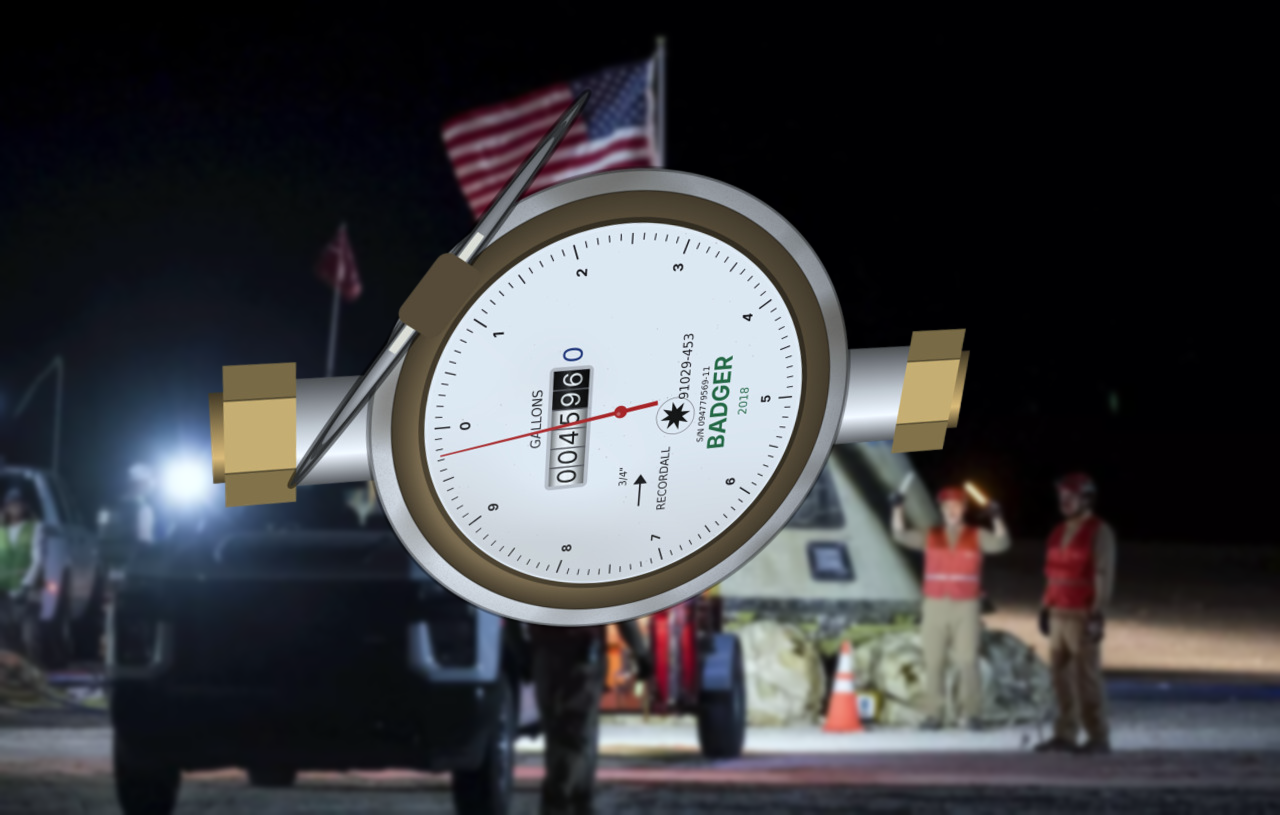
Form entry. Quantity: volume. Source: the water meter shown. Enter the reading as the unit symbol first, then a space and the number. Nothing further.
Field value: gal 45959.7
